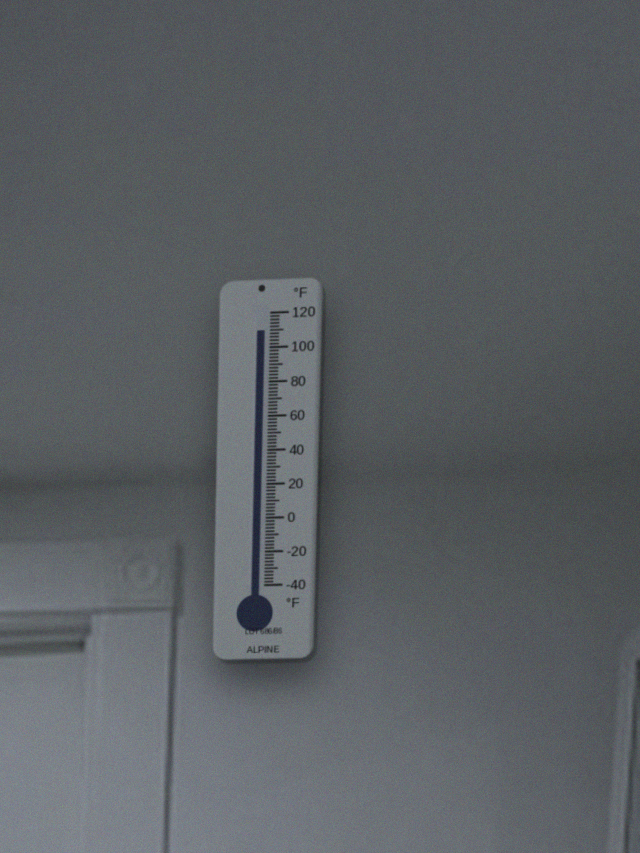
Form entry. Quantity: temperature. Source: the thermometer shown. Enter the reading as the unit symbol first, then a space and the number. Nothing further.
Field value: °F 110
